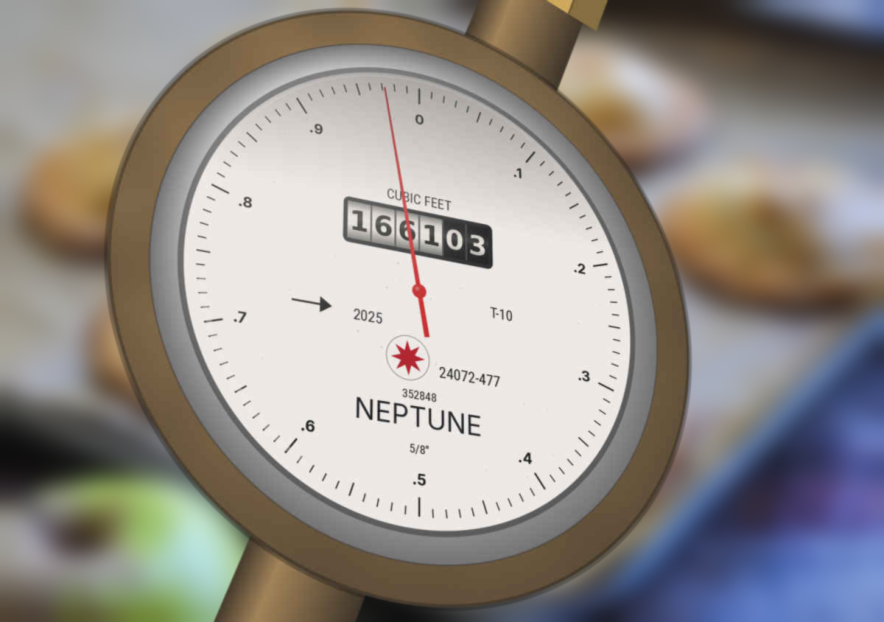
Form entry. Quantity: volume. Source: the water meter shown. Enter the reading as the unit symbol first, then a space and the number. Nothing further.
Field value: ft³ 166102.97
